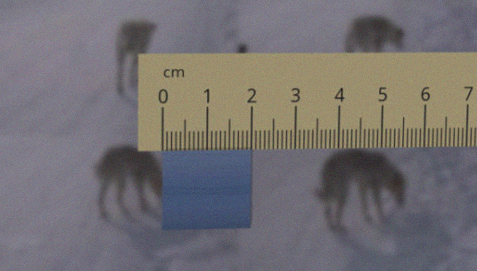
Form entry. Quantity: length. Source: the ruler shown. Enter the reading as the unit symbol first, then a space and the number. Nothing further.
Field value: cm 2
